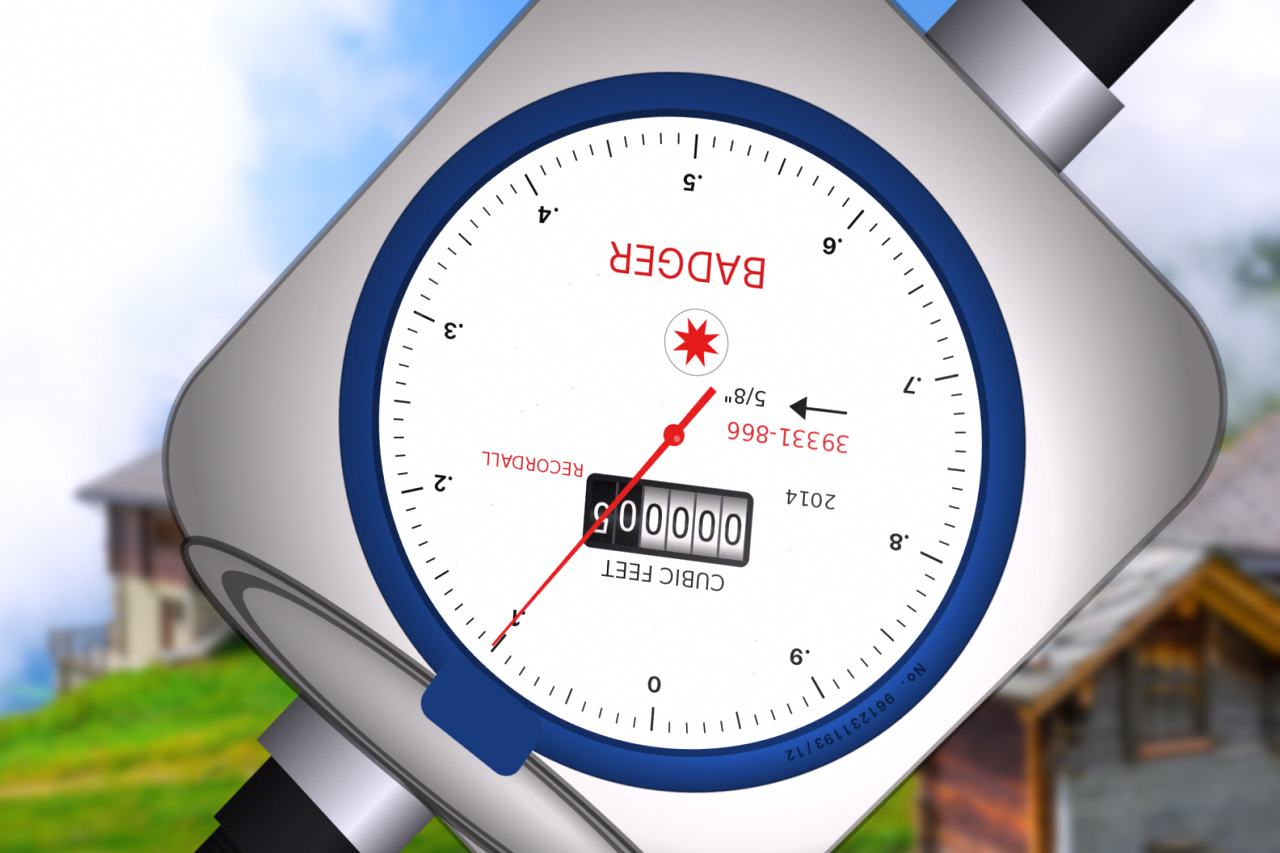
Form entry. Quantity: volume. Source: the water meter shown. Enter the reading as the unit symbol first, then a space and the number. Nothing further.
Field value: ft³ 5.10
